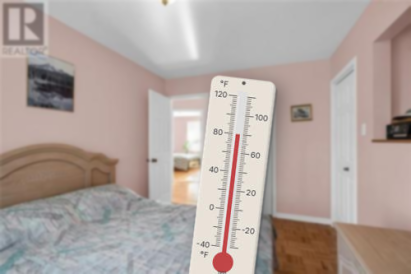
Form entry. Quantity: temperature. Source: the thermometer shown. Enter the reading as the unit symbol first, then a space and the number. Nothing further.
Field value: °F 80
